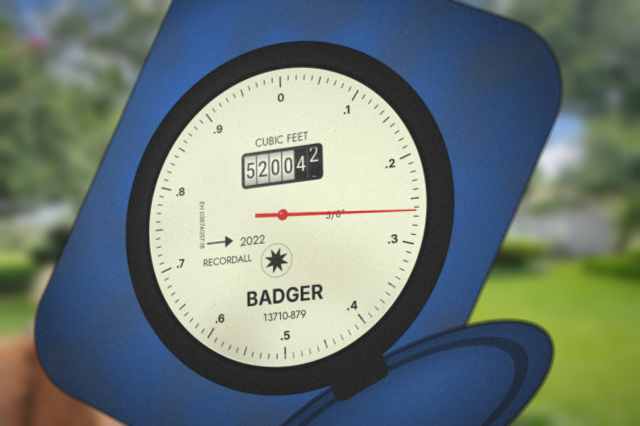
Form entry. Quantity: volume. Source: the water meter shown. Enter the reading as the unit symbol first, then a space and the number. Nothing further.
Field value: ft³ 520042.26
